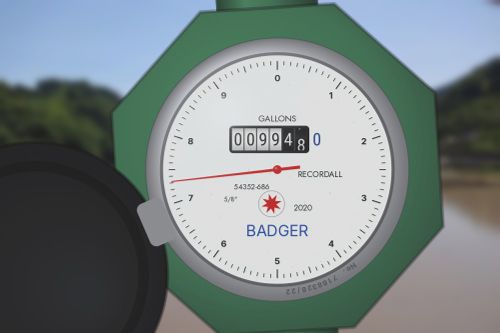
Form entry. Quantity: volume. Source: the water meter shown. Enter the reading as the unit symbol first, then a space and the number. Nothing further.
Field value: gal 99477.3
